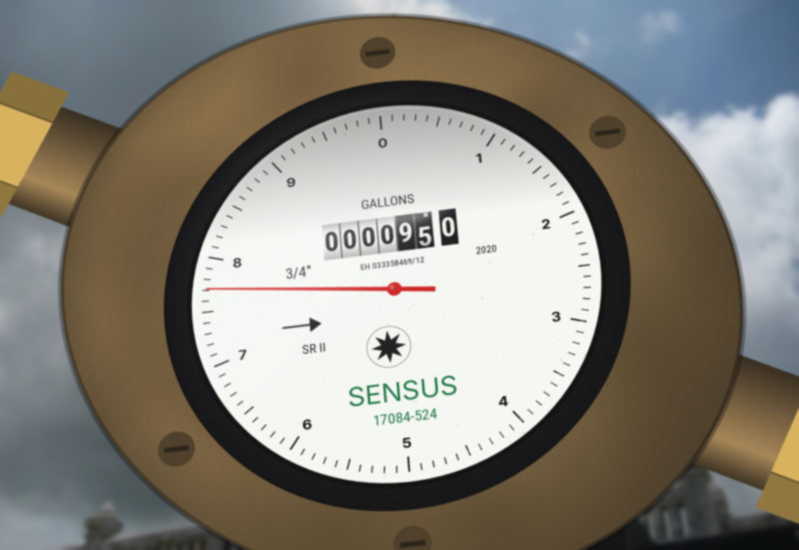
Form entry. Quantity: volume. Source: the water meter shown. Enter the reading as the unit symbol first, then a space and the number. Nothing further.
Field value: gal 947.7
